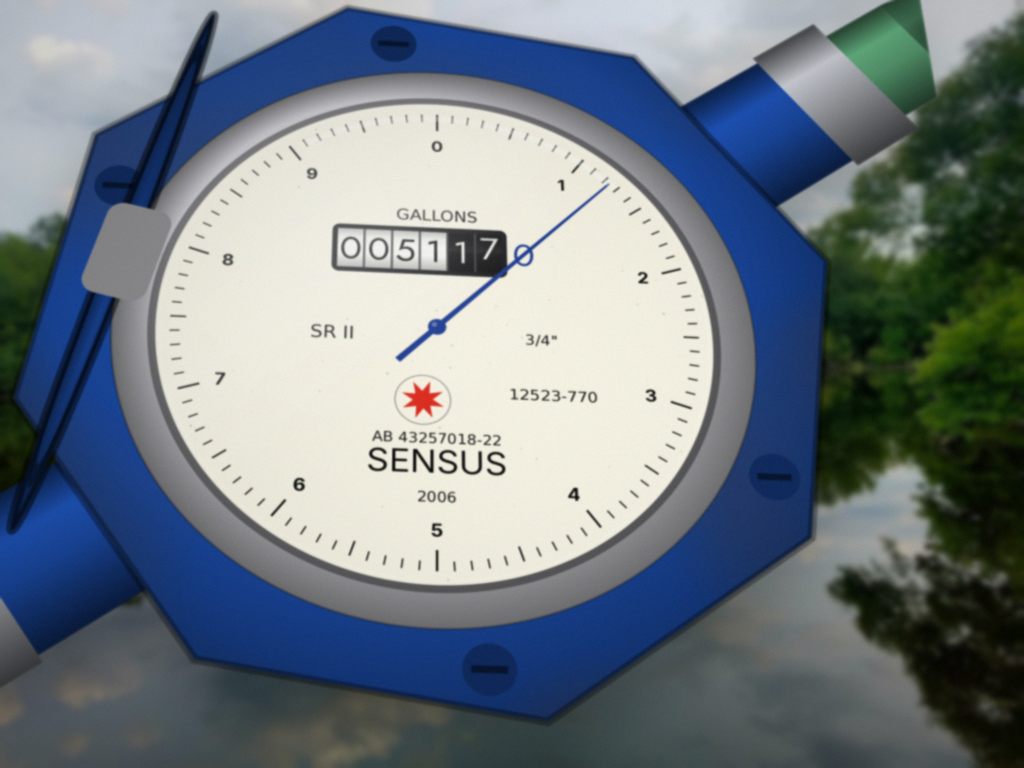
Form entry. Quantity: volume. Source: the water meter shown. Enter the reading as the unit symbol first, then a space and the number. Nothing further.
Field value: gal 51171.2
